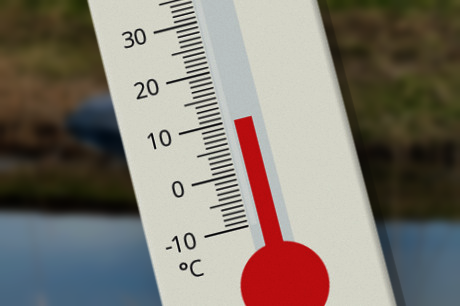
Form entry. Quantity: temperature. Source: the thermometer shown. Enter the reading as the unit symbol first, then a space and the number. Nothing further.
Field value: °C 10
